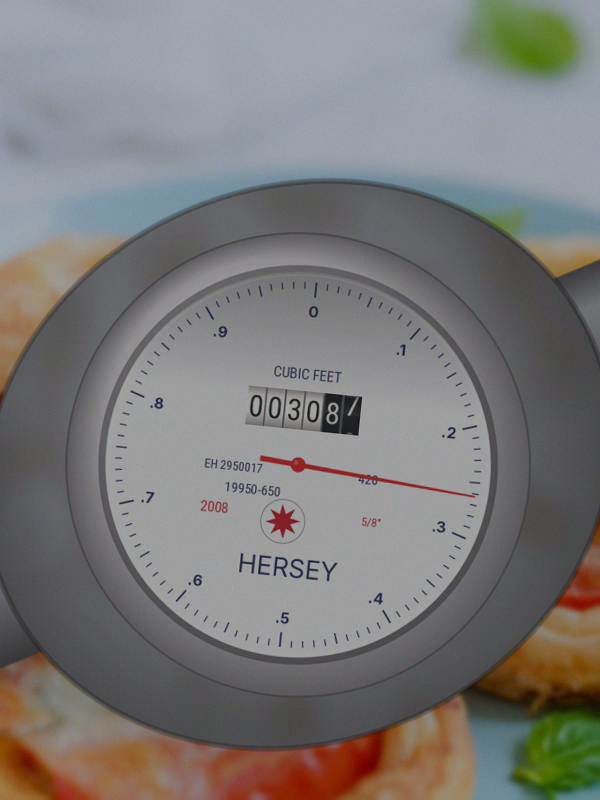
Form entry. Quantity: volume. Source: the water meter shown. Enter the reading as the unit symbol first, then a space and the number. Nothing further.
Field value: ft³ 3087.26
